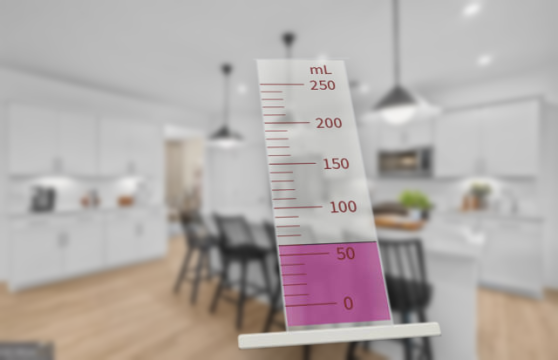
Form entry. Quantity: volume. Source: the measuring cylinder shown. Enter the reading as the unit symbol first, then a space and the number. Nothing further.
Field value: mL 60
